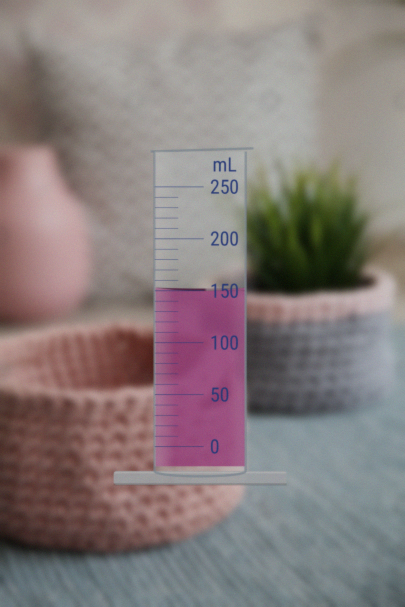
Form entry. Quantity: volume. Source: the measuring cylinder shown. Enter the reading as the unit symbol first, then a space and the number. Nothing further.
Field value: mL 150
